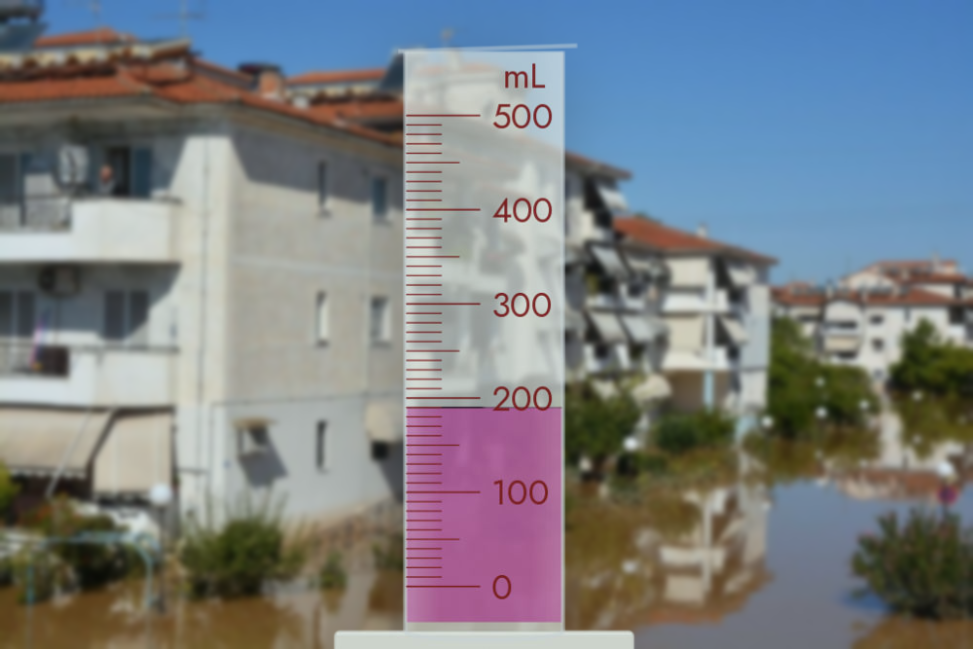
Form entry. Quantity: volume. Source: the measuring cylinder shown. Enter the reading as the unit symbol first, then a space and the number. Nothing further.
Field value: mL 190
